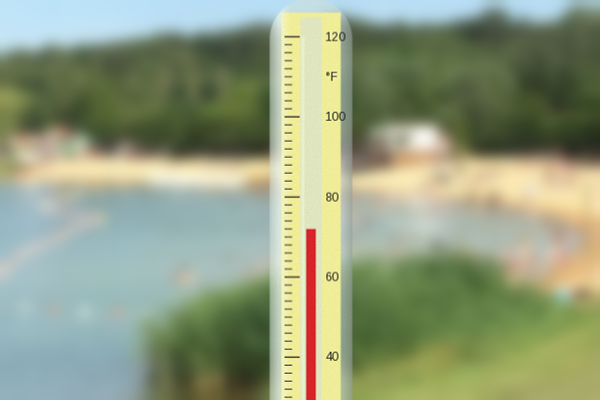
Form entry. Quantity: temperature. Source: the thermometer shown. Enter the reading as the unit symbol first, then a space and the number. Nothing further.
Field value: °F 72
